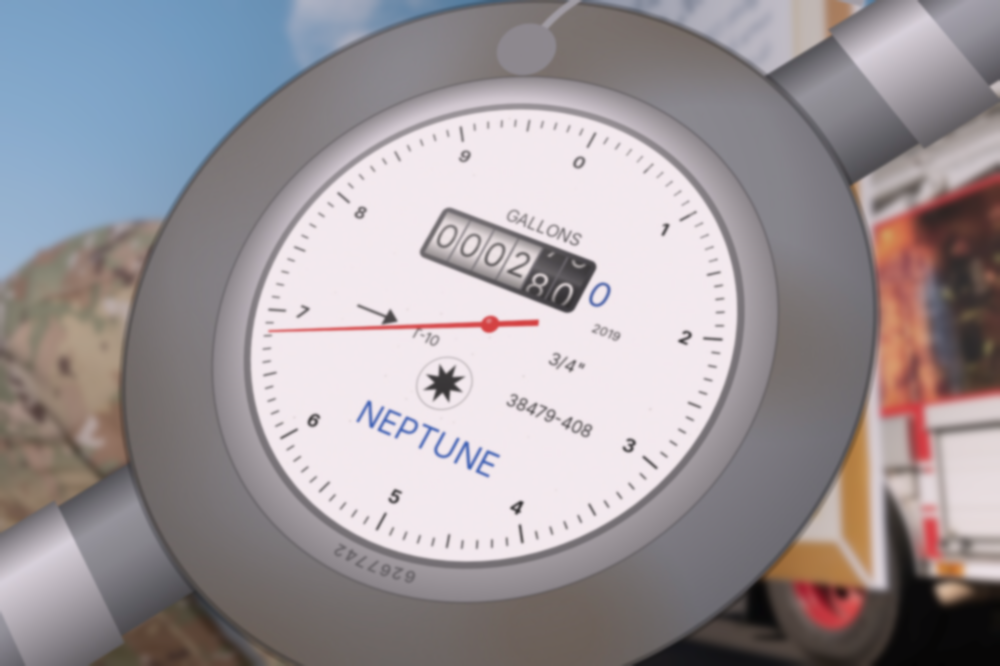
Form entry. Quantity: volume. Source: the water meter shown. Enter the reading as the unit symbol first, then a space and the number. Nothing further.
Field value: gal 2796.8
